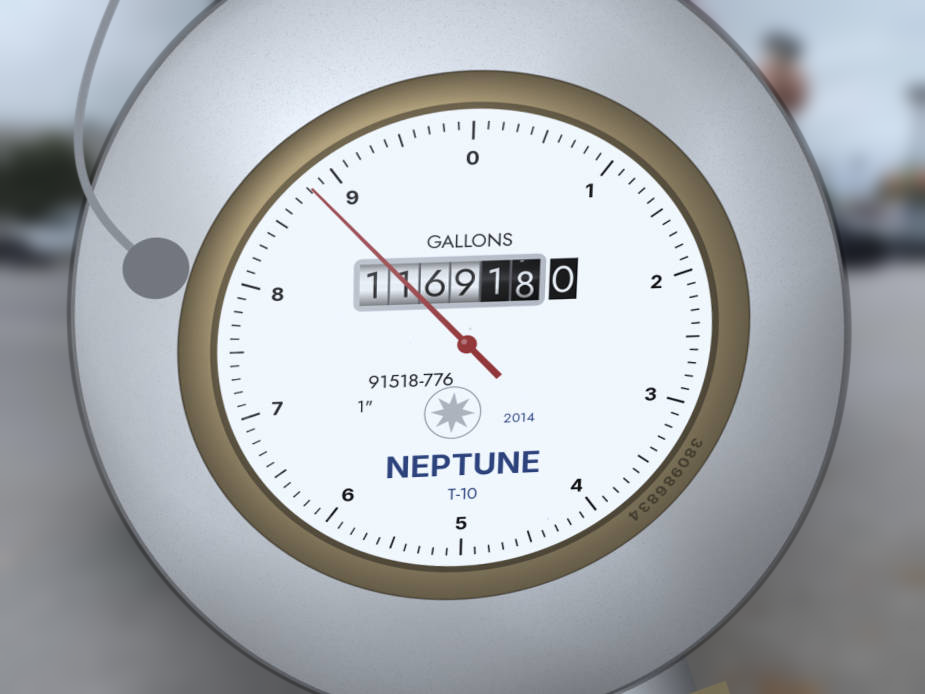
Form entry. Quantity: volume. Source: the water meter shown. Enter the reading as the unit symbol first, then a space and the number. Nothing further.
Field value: gal 1169178.8
